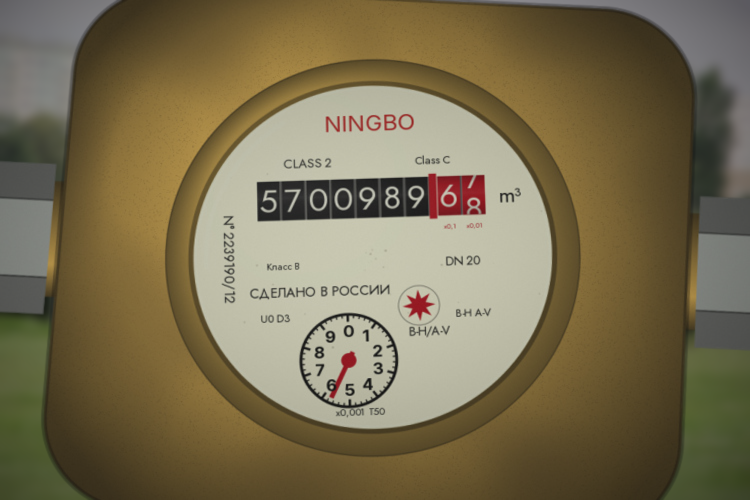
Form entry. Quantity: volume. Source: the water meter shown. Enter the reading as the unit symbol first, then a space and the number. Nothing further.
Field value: m³ 5700989.675
